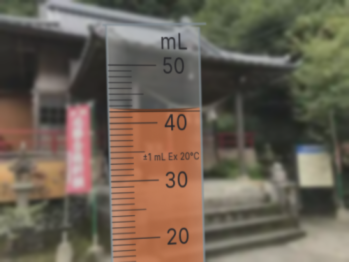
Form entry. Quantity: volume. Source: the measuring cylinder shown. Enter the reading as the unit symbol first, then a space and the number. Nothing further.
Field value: mL 42
